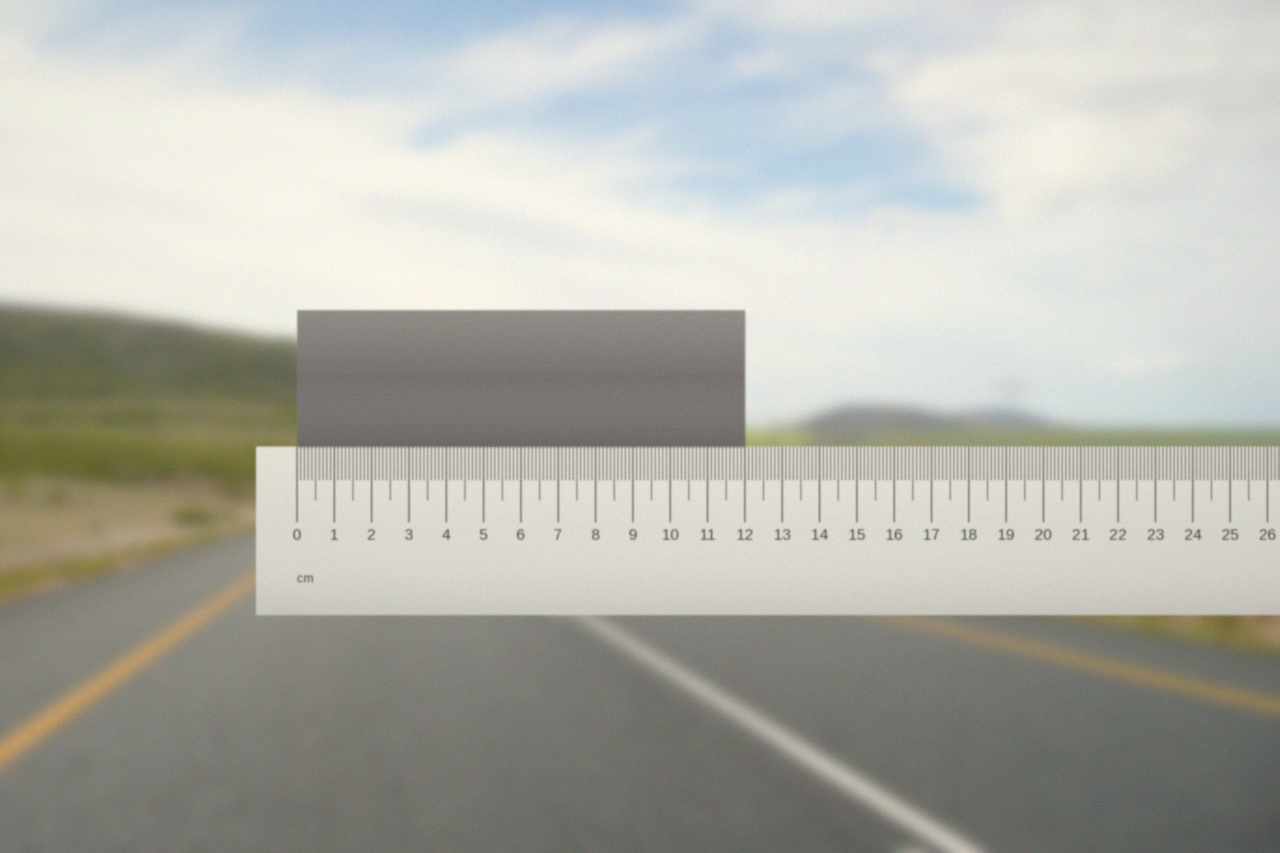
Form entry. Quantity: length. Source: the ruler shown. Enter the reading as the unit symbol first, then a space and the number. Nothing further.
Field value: cm 12
